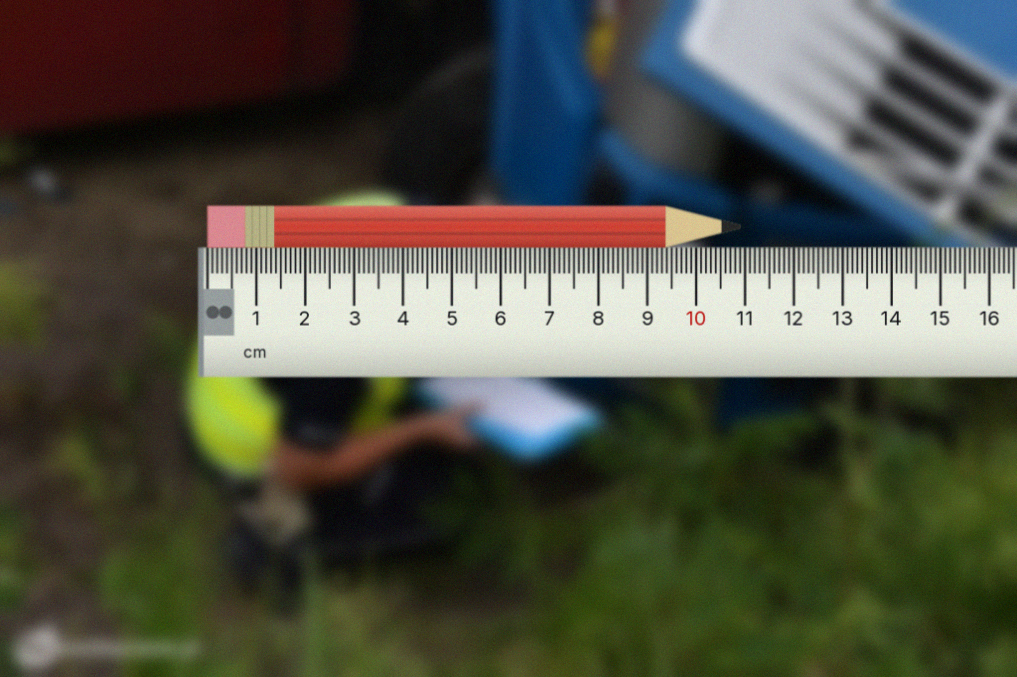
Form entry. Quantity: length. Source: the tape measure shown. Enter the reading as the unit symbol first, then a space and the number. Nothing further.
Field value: cm 10.9
